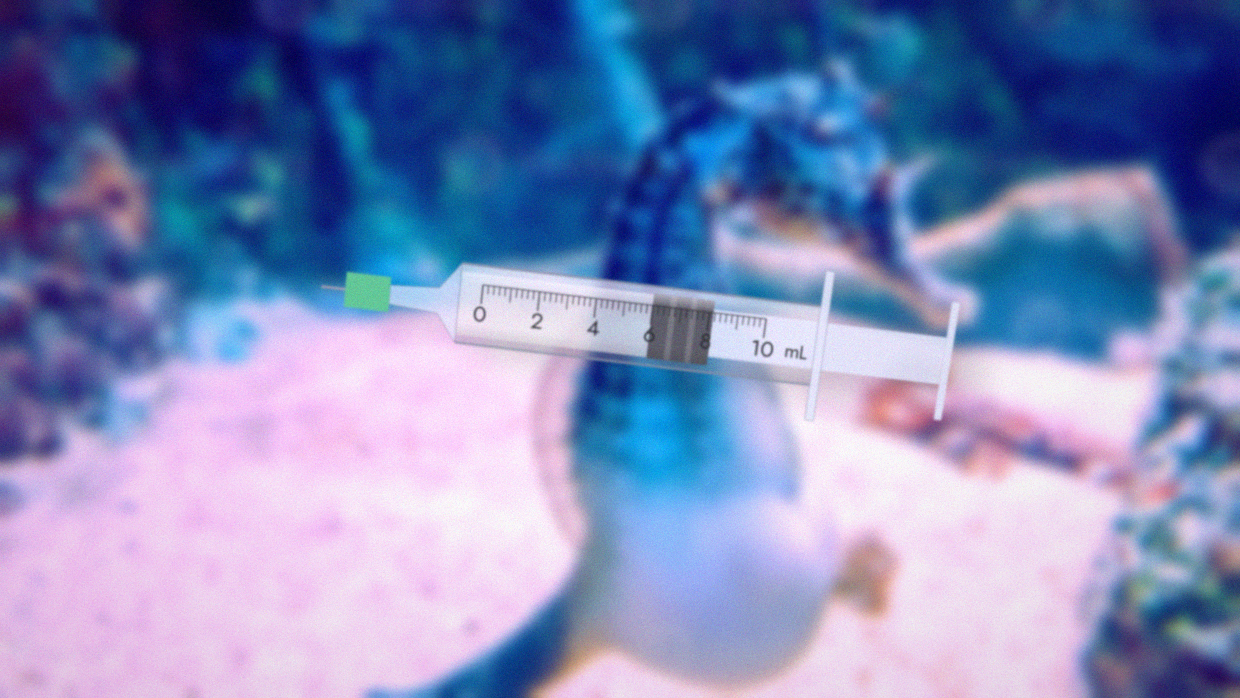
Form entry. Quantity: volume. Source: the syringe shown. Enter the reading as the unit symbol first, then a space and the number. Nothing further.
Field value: mL 6
